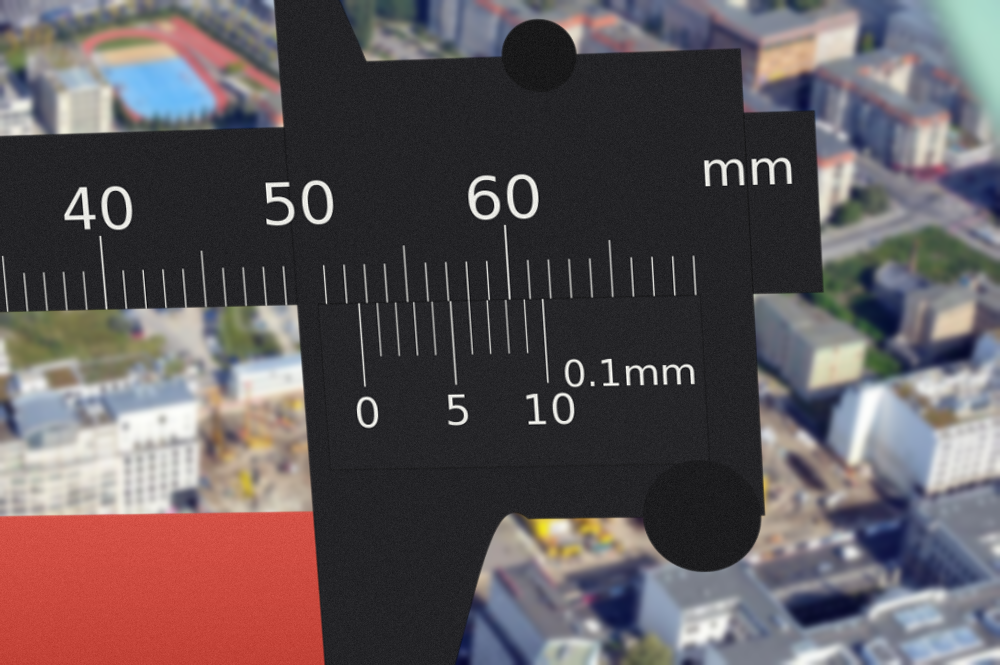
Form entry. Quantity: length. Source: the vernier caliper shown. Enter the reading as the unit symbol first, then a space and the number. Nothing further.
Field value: mm 52.6
